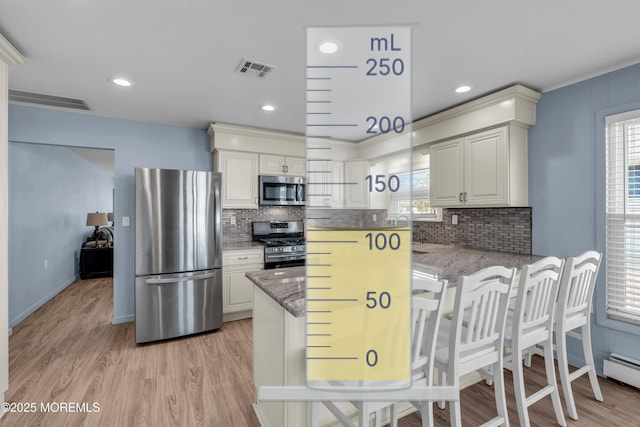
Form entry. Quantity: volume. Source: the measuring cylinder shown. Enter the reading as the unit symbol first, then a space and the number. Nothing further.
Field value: mL 110
